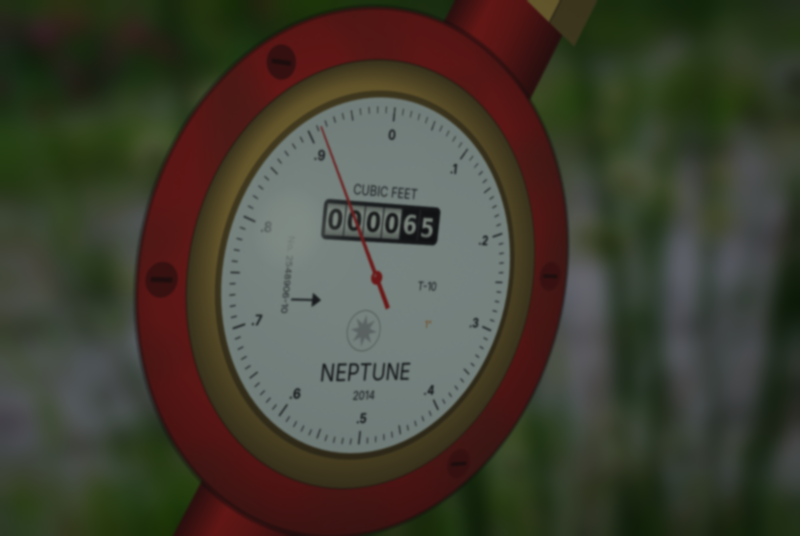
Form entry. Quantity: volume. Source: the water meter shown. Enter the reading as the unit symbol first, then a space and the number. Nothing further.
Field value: ft³ 64.91
